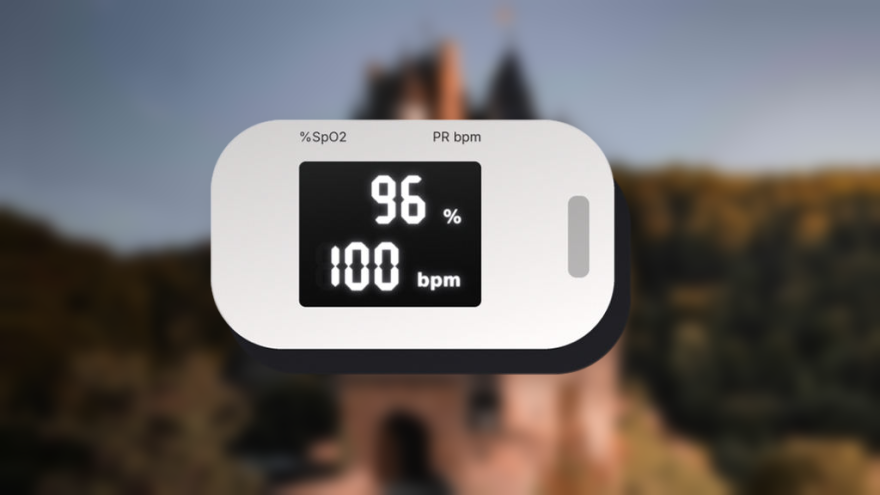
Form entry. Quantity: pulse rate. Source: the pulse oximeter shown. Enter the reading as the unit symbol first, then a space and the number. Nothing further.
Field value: bpm 100
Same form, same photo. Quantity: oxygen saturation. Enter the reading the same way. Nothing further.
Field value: % 96
